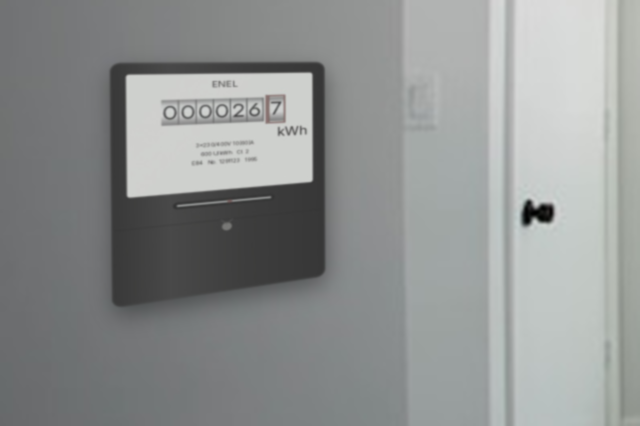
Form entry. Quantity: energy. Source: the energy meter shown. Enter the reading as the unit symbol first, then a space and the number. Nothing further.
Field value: kWh 26.7
